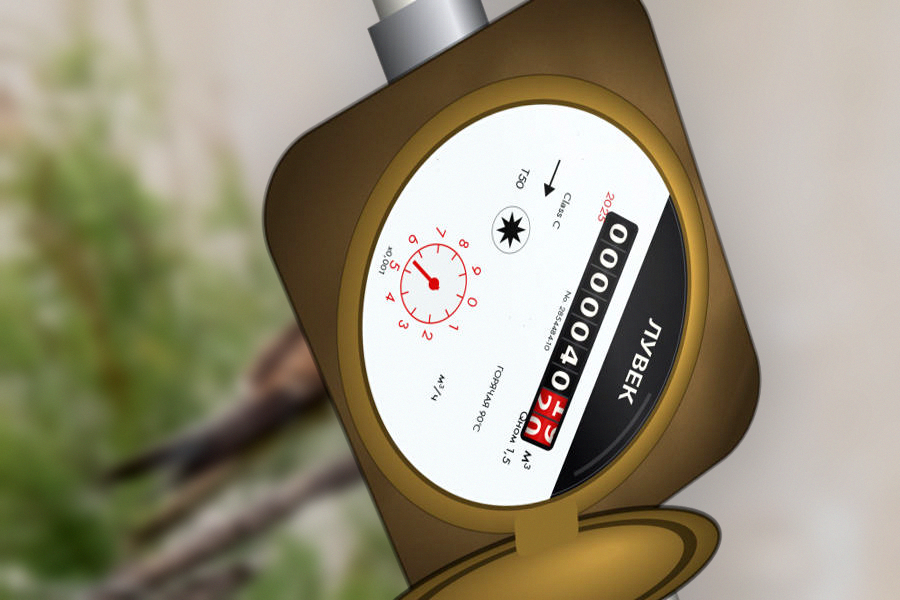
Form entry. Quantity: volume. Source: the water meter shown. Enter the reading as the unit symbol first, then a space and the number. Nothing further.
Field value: m³ 40.195
